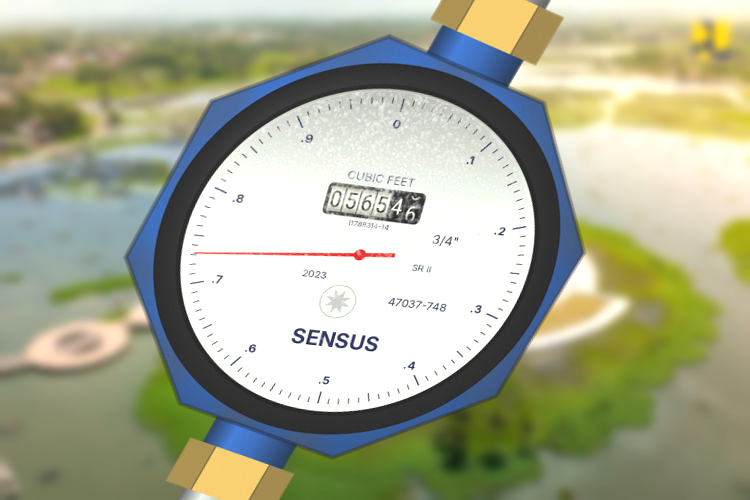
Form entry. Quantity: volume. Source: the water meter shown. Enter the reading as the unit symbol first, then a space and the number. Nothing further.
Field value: ft³ 56545.73
